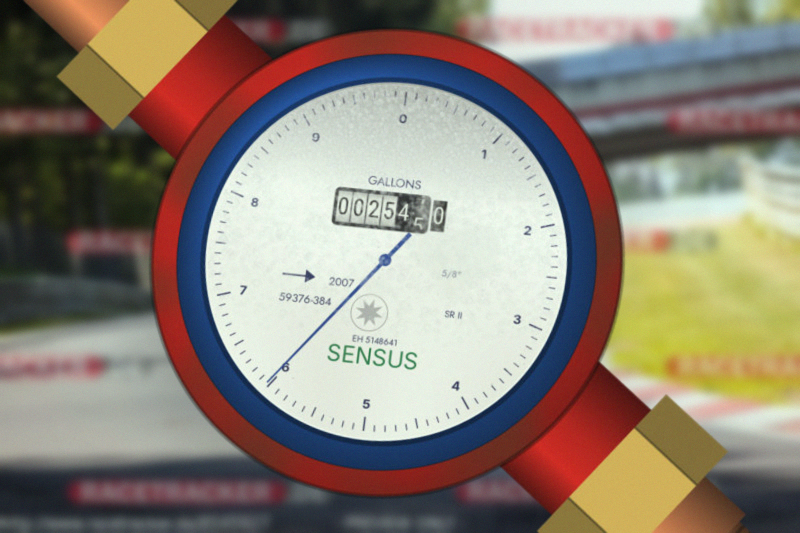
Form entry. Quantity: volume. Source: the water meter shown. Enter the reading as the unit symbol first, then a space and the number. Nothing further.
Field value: gal 25446.0
